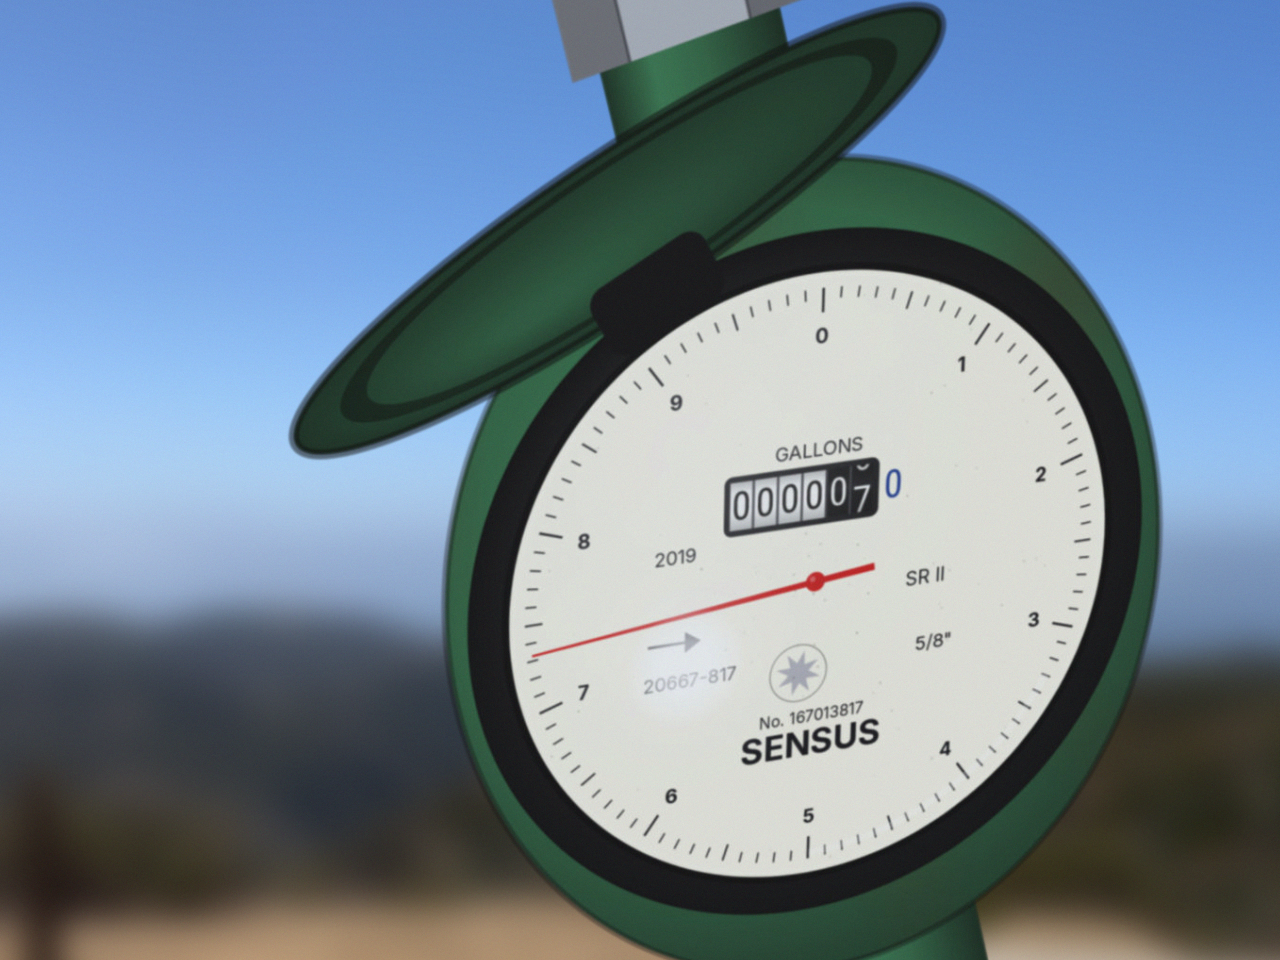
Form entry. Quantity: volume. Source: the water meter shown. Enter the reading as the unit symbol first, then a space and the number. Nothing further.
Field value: gal 67.3
